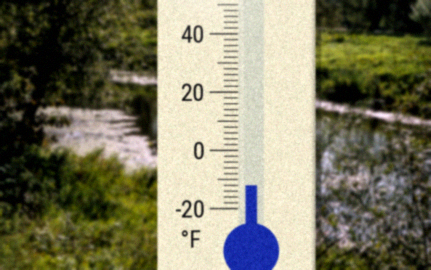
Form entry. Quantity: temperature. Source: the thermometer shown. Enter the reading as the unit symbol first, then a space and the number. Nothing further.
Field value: °F -12
